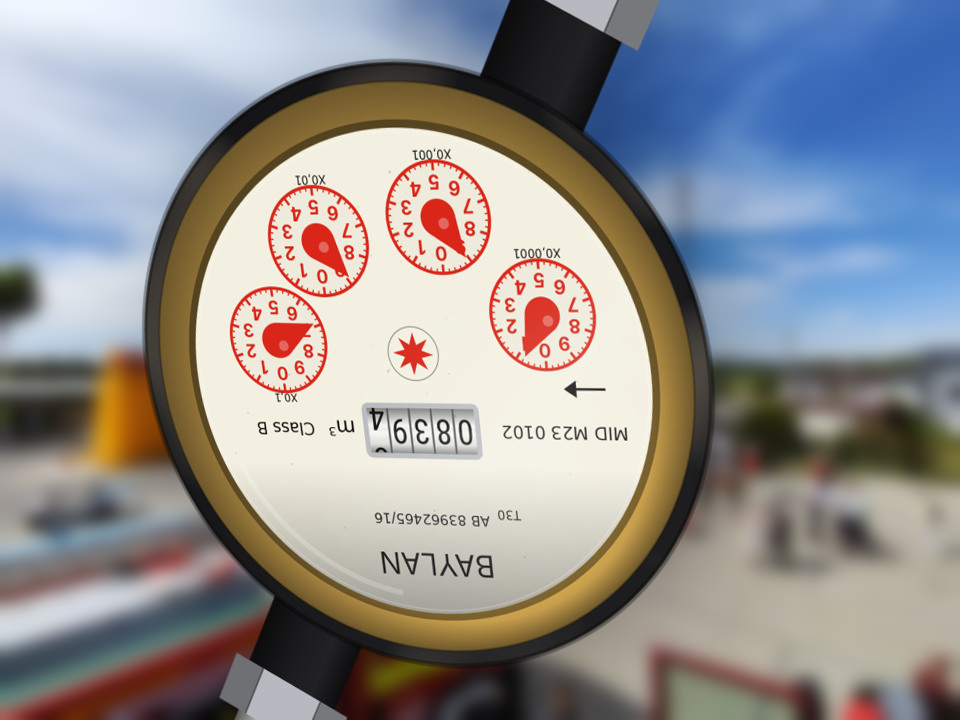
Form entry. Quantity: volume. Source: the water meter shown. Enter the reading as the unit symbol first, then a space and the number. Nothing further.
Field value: m³ 8393.6890
